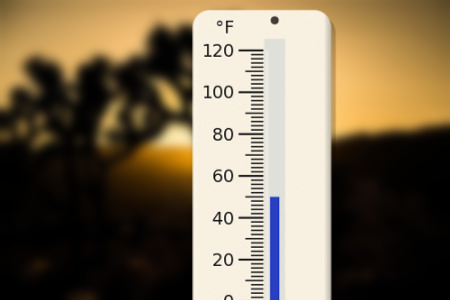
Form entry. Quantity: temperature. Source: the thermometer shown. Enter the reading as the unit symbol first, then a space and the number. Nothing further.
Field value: °F 50
